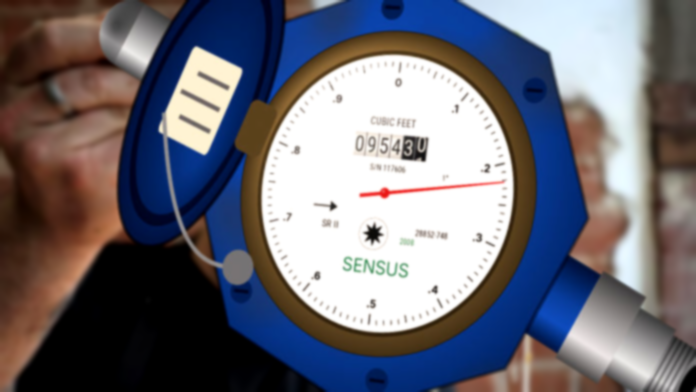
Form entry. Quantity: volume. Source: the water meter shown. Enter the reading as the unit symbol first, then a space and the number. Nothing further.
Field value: ft³ 95430.22
